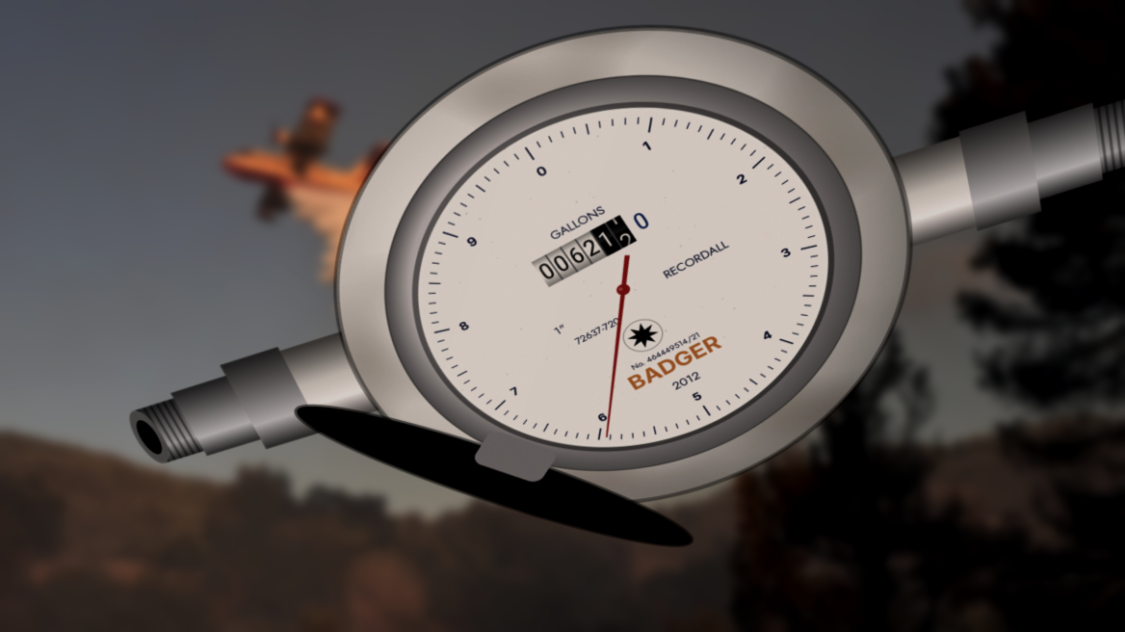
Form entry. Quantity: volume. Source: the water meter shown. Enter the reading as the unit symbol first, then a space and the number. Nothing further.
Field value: gal 62115.9
